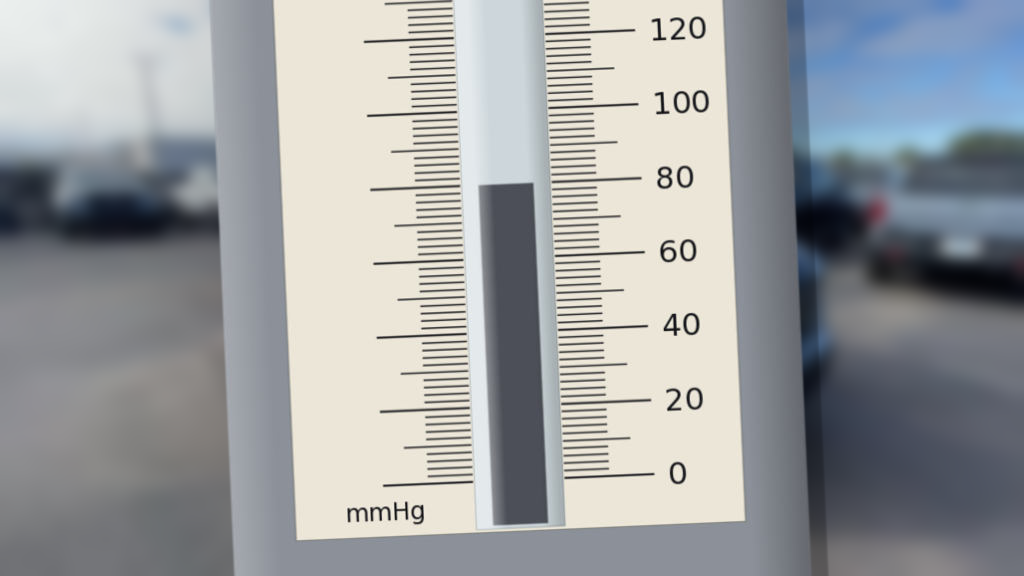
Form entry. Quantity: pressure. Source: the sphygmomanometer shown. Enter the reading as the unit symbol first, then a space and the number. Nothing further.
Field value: mmHg 80
